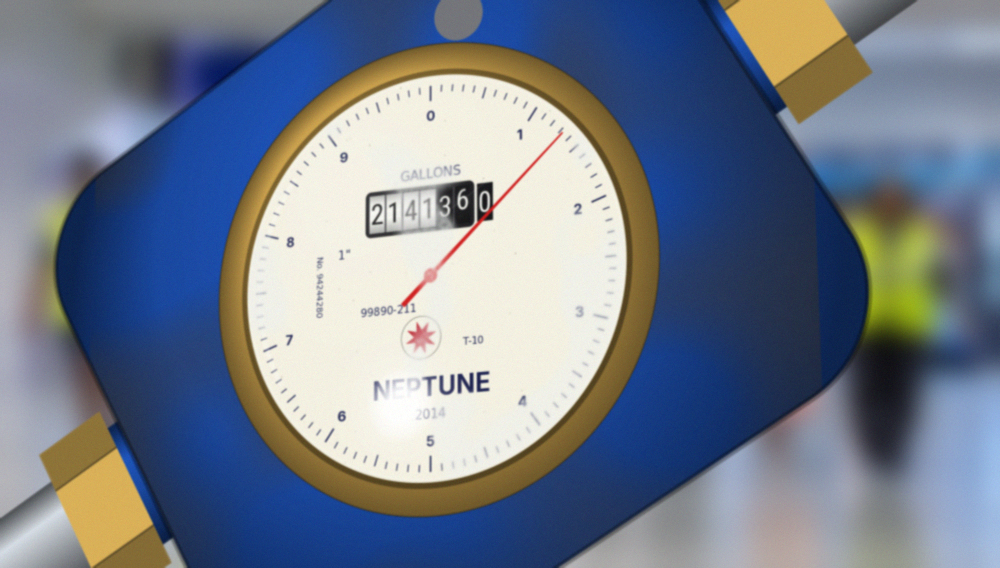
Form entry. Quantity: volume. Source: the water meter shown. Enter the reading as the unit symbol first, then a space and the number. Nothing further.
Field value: gal 2141361.3
